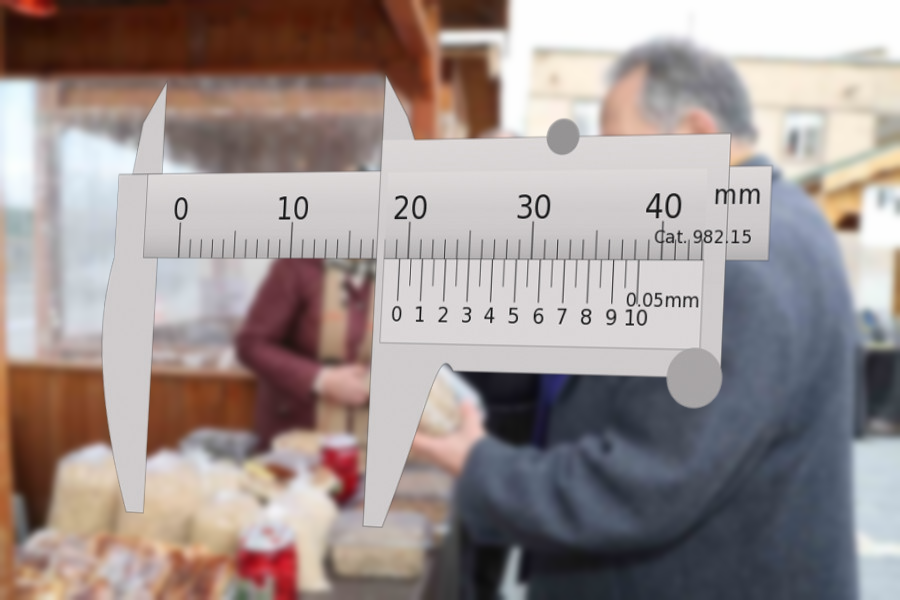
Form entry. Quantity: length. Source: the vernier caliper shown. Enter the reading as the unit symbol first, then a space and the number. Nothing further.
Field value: mm 19.3
